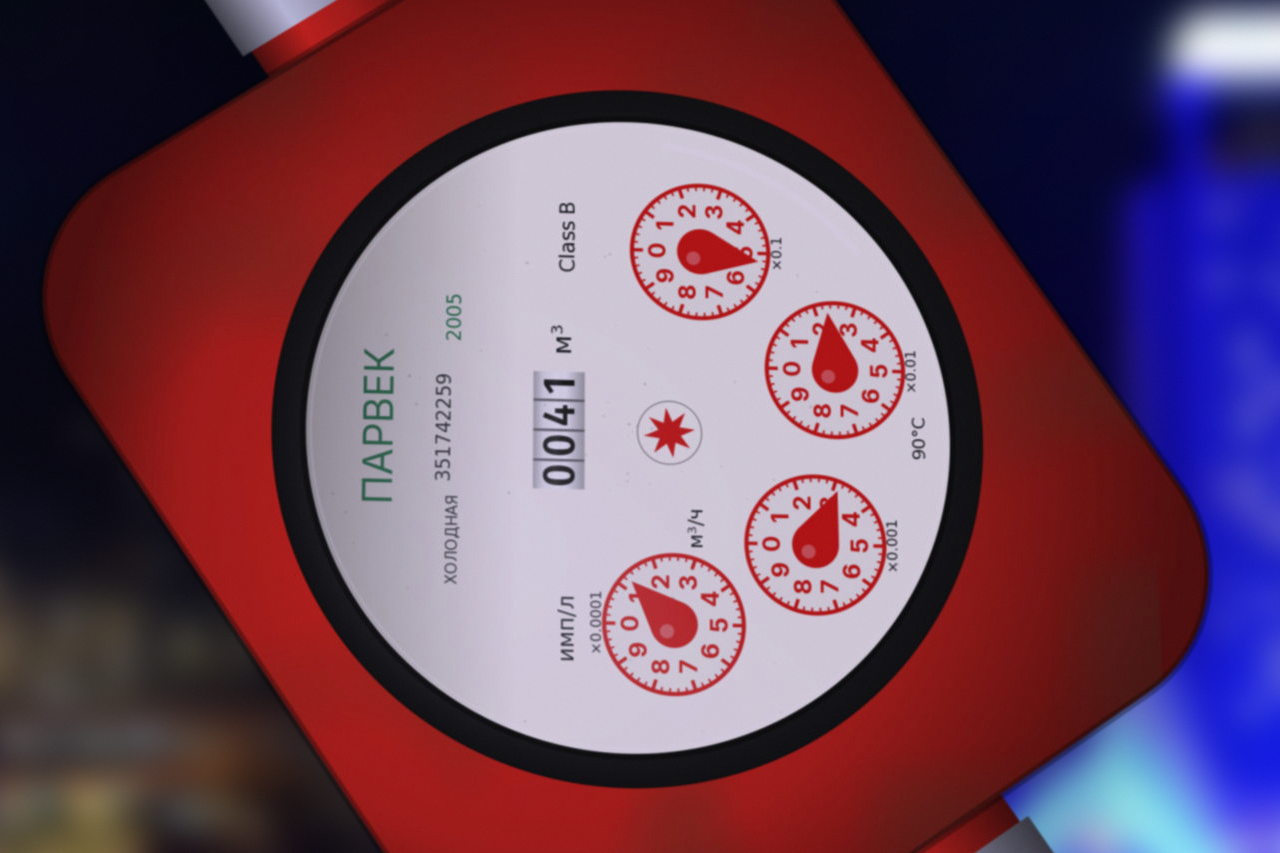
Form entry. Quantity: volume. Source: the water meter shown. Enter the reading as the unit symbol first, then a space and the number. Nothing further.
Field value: m³ 41.5231
